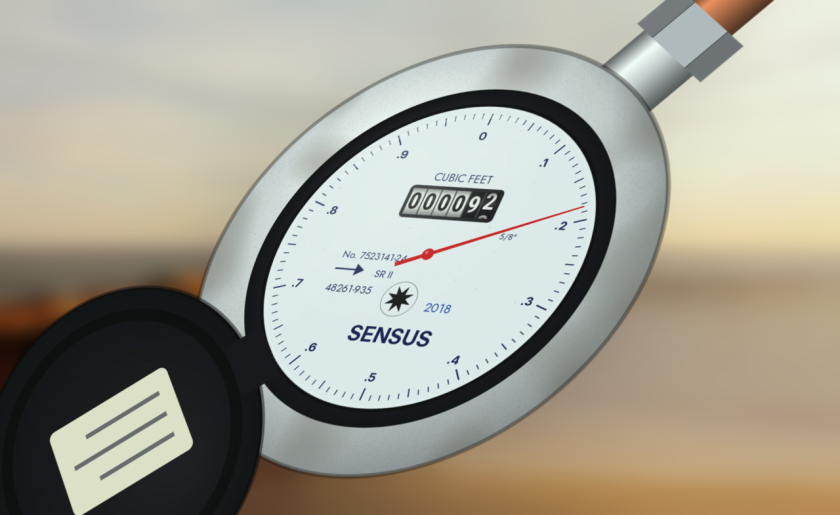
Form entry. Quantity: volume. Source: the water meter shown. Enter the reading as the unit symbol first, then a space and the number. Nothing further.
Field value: ft³ 92.18
